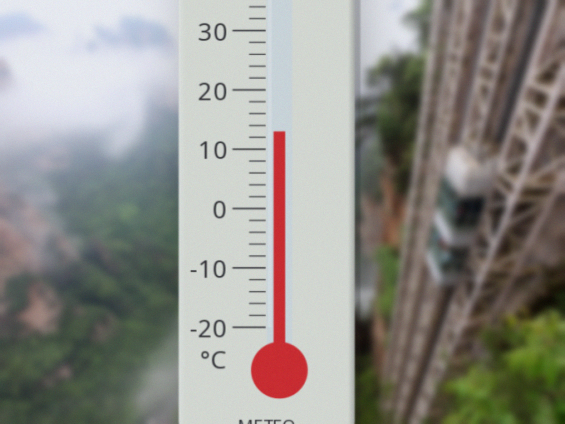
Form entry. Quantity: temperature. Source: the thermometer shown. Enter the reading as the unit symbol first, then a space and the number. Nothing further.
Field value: °C 13
